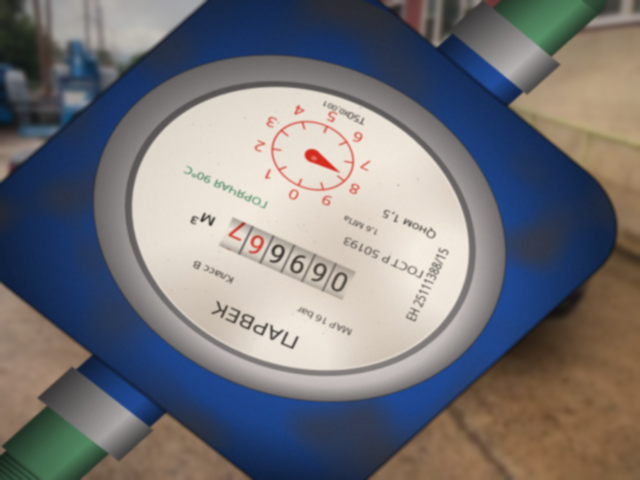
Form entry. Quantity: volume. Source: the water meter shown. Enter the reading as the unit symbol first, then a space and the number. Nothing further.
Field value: m³ 696.667
